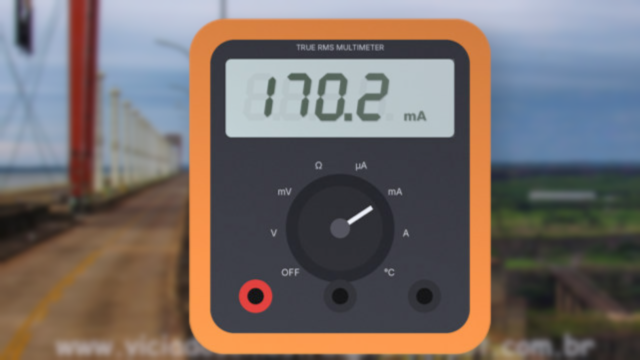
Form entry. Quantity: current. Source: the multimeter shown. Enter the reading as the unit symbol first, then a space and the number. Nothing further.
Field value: mA 170.2
